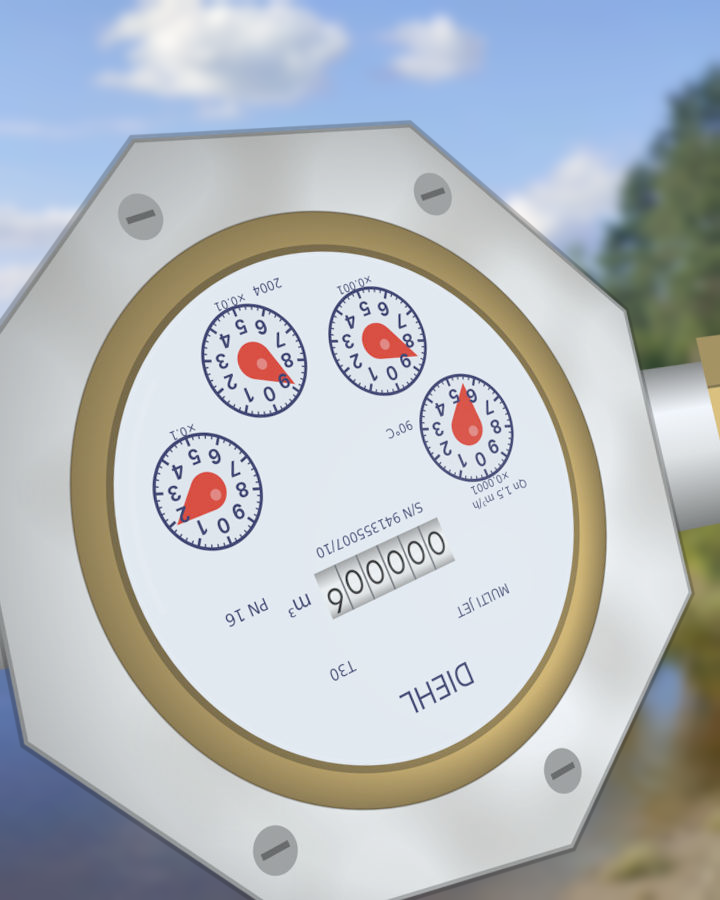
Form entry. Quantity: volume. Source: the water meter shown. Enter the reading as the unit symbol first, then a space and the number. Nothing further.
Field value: m³ 6.1885
